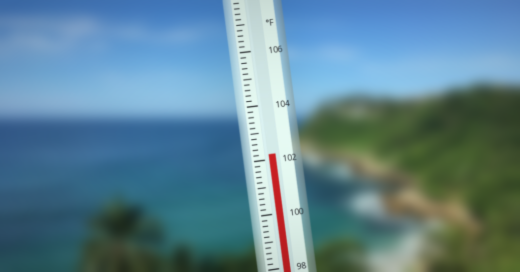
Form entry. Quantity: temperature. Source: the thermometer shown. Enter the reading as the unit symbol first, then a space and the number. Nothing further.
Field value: °F 102.2
